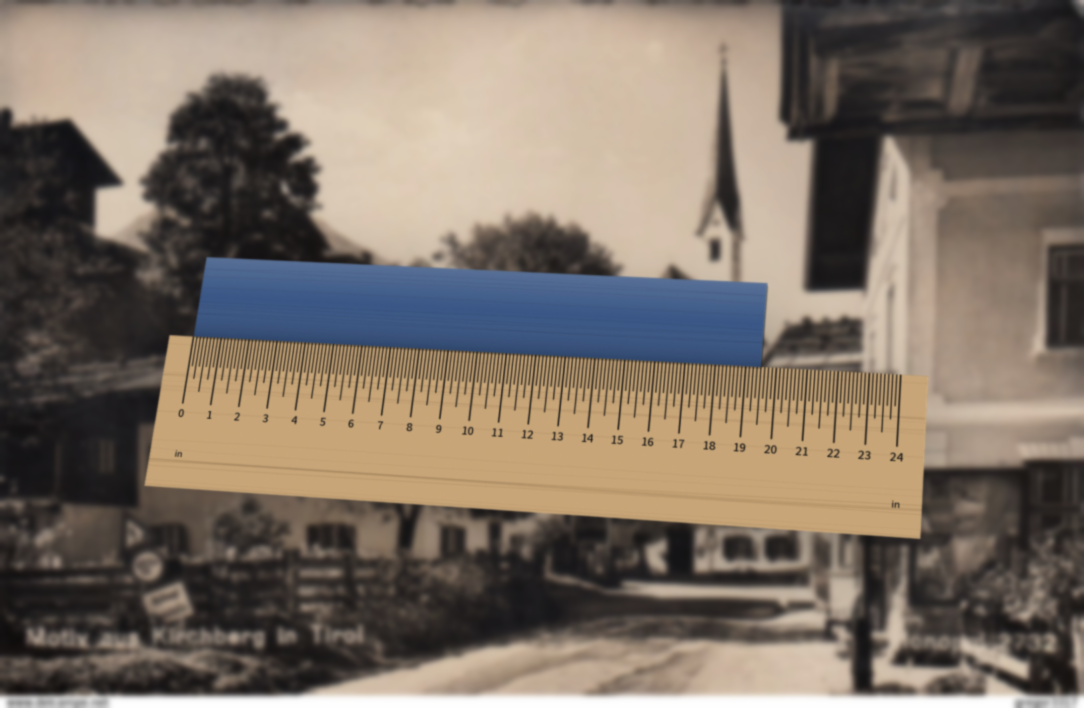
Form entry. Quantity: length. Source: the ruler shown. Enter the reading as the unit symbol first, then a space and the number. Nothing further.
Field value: in 19.5
